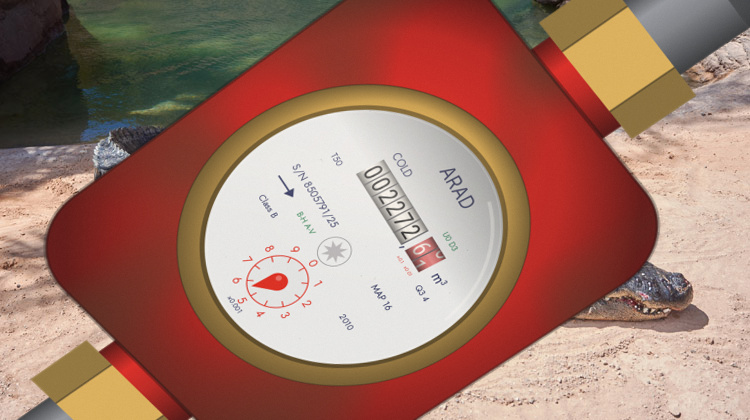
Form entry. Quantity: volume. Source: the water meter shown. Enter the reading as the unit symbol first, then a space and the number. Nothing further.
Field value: m³ 2272.605
